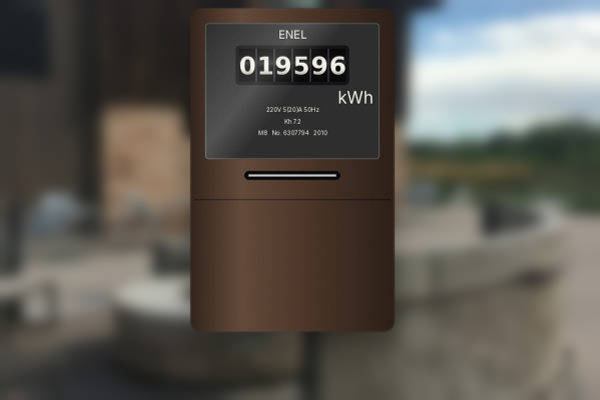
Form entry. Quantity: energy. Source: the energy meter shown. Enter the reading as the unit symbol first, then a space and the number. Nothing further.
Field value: kWh 19596
